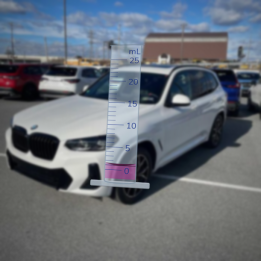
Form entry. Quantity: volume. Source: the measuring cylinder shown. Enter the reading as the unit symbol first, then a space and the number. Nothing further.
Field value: mL 1
